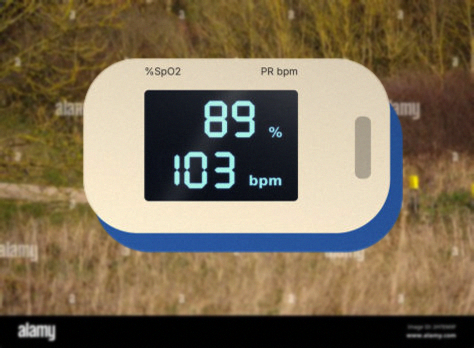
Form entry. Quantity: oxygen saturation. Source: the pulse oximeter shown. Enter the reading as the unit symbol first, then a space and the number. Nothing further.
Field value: % 89
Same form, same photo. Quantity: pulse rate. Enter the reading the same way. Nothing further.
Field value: bpm 103
